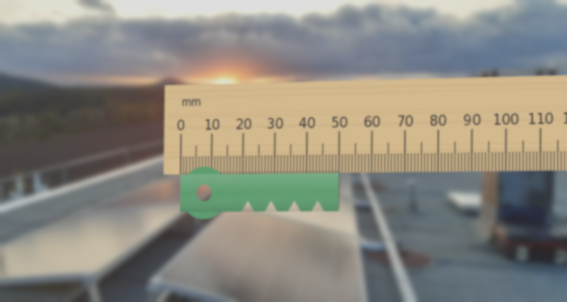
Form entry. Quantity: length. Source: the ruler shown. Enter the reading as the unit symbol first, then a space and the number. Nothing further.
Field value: mm 50
